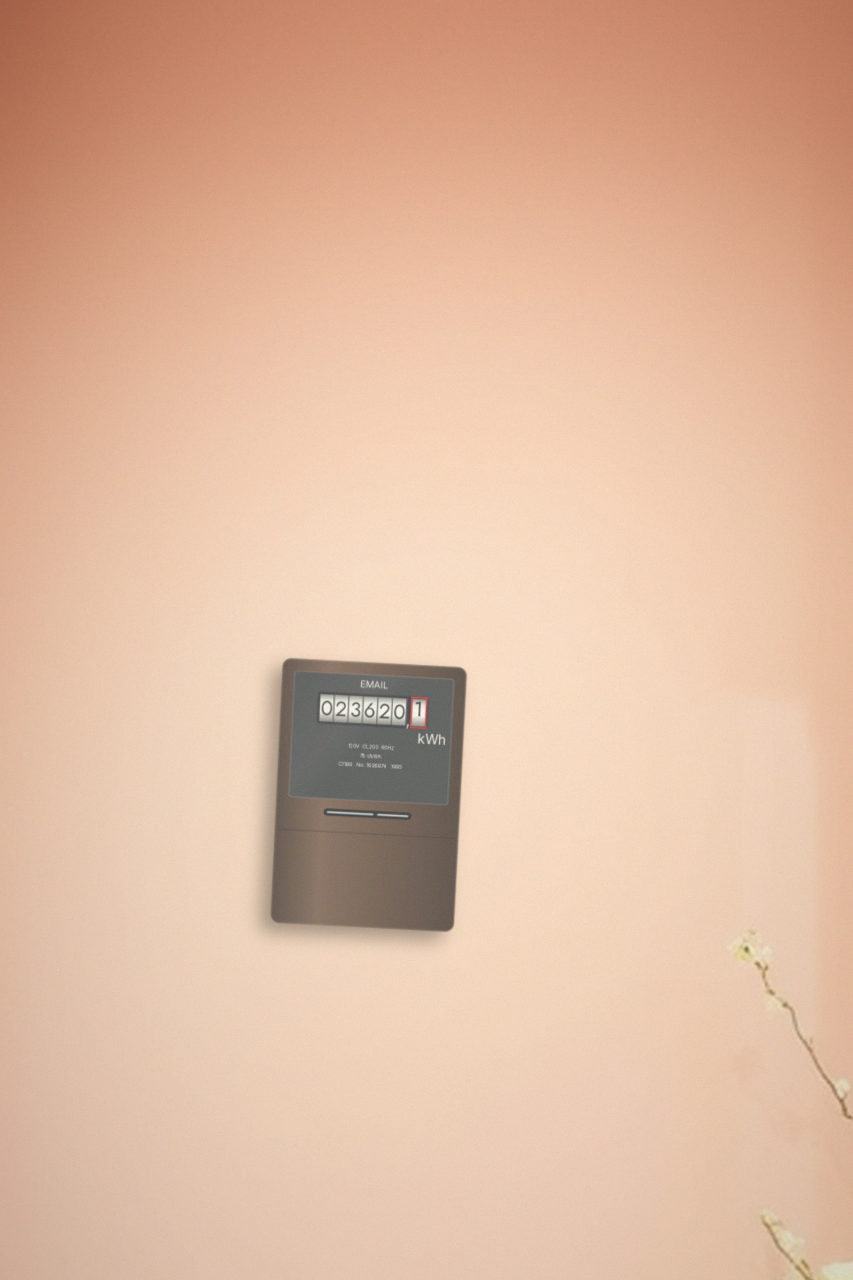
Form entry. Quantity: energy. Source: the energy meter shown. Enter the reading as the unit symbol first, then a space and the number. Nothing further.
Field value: kWh 23620.1
